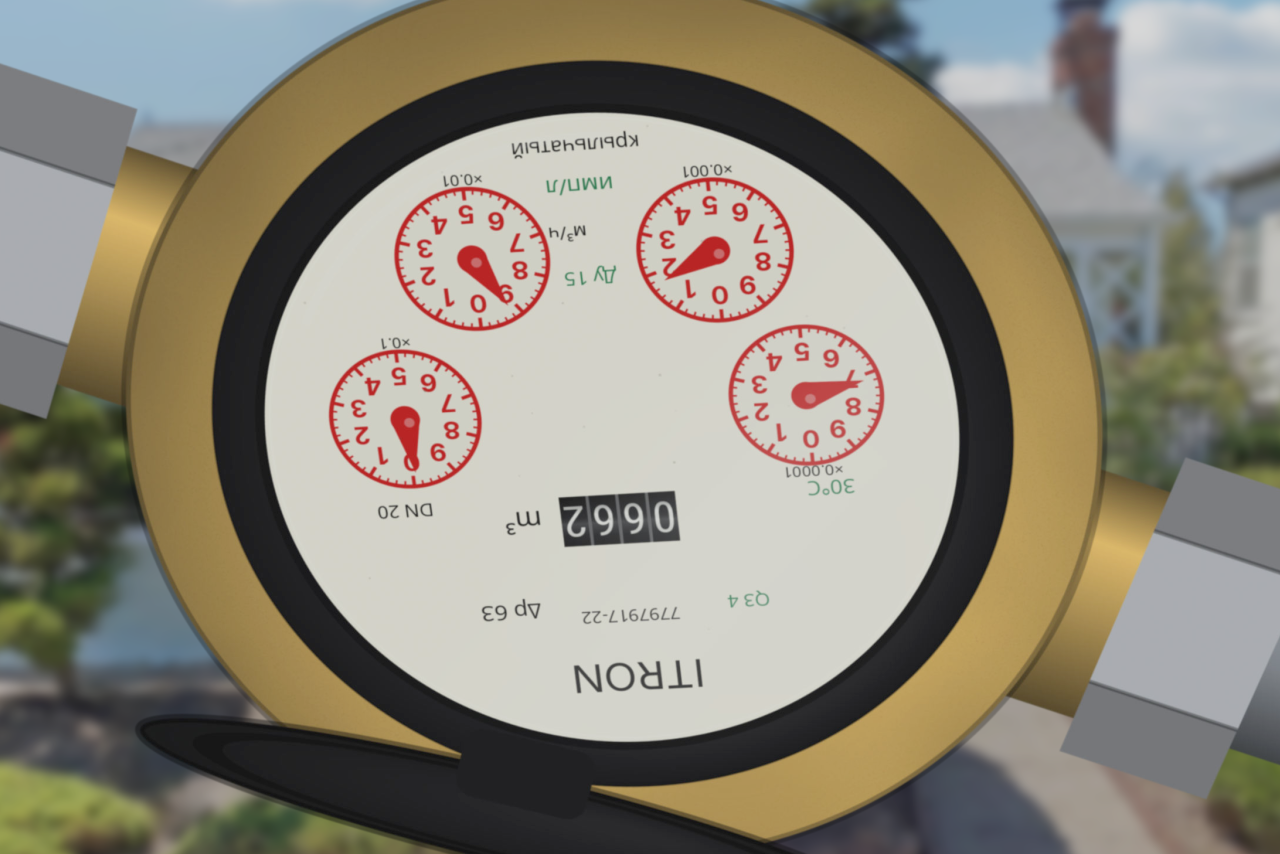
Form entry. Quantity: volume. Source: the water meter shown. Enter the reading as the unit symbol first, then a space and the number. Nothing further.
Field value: m³ 661.9917
